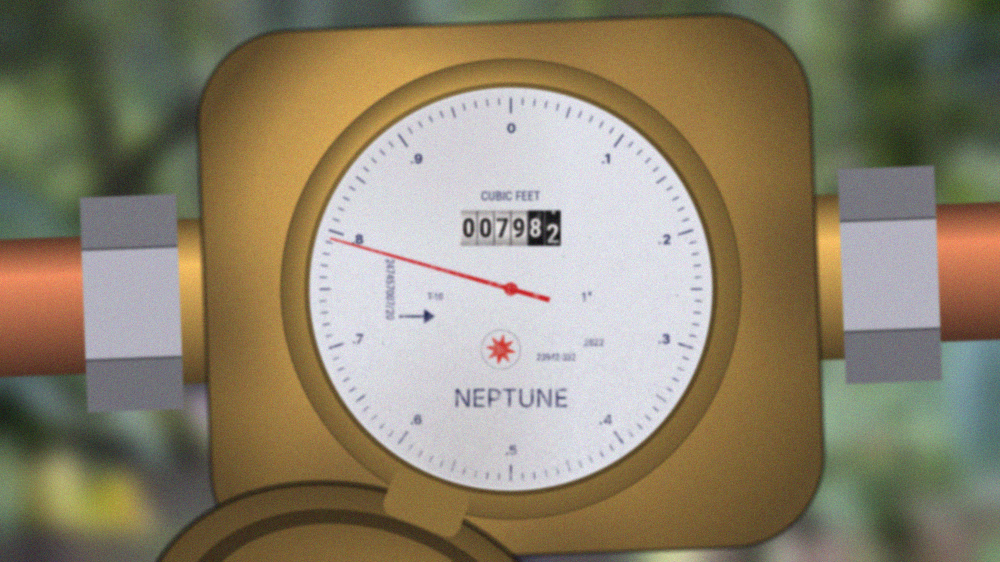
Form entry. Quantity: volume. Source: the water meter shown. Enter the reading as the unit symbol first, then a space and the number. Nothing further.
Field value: ft³ 7981.79
